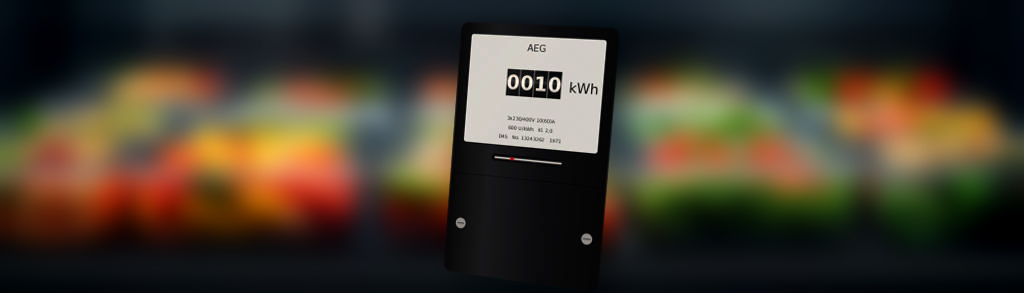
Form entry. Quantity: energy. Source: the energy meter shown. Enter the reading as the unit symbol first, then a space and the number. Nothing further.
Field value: kWh 10
